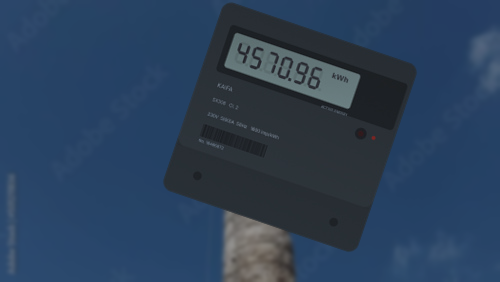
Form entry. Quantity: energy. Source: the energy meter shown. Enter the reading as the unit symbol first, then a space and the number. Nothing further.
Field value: kWh 4570.96
